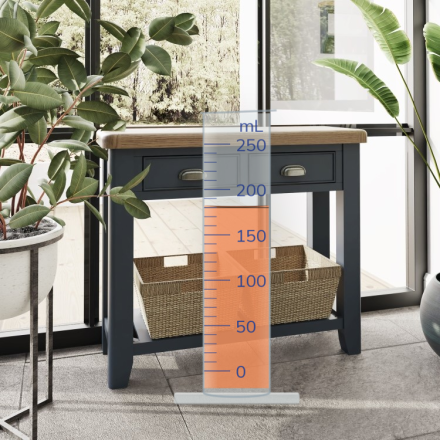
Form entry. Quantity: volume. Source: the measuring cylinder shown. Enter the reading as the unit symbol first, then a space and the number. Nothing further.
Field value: mL 180
